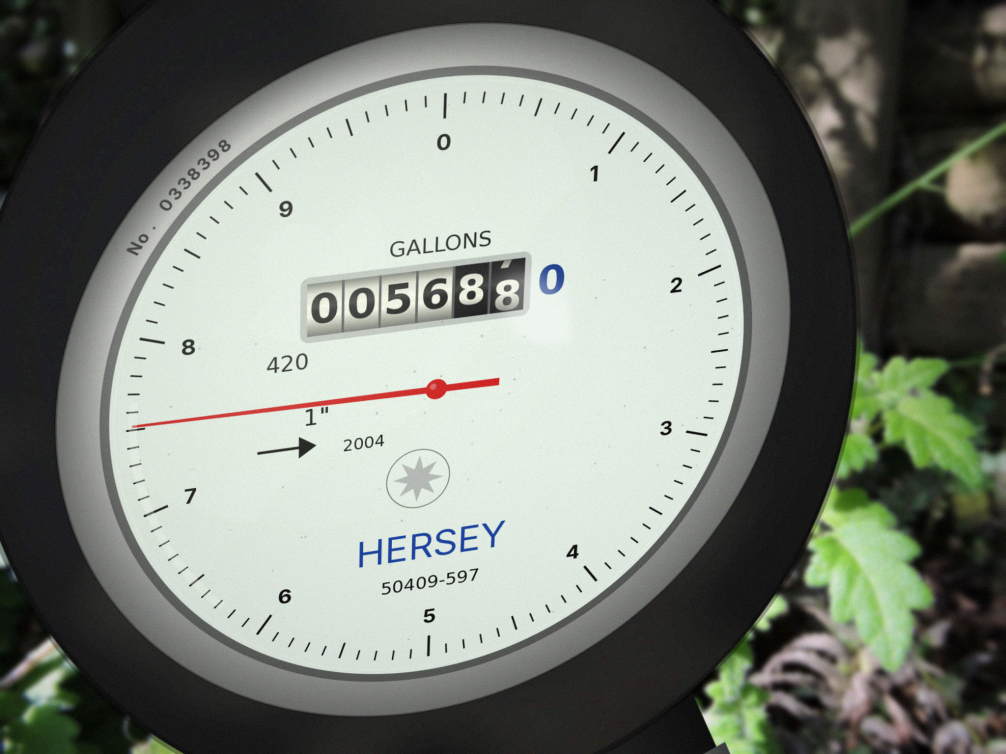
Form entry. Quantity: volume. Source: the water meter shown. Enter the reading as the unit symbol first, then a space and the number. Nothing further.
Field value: gal 56877.5
